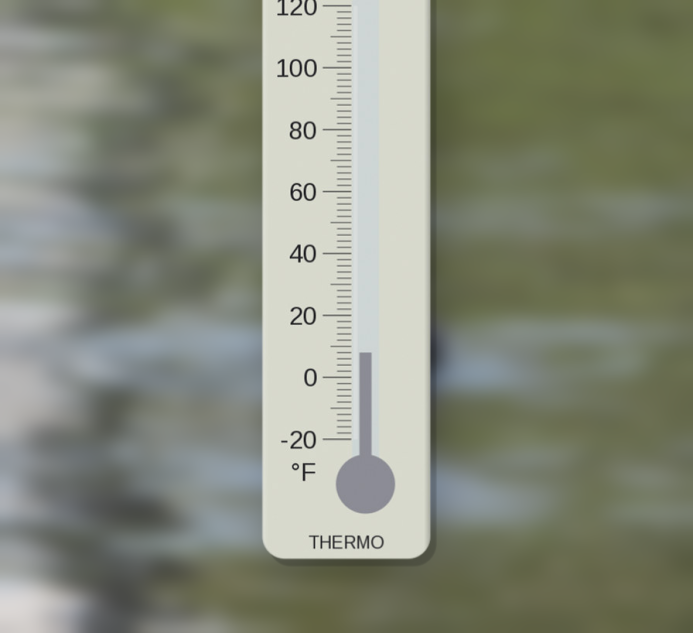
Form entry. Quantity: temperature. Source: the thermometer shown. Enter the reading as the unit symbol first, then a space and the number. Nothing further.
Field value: °F 8
